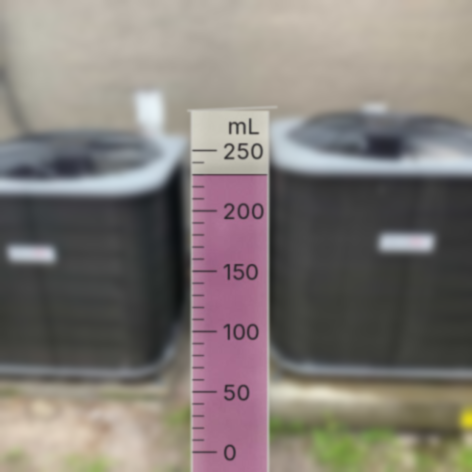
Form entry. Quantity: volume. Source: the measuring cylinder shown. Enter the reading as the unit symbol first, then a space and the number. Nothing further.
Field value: mL 230
